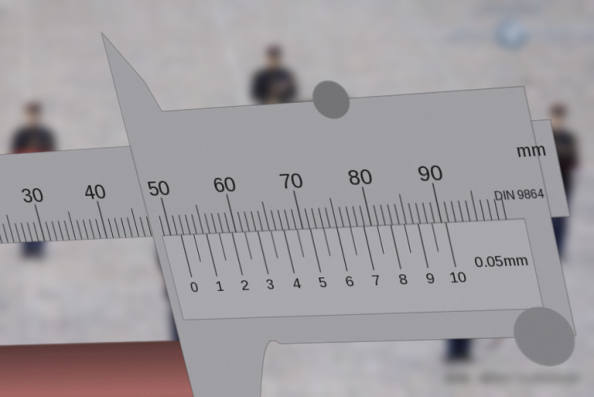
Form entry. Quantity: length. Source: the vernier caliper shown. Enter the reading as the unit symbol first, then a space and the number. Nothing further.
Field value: mm 51.6
